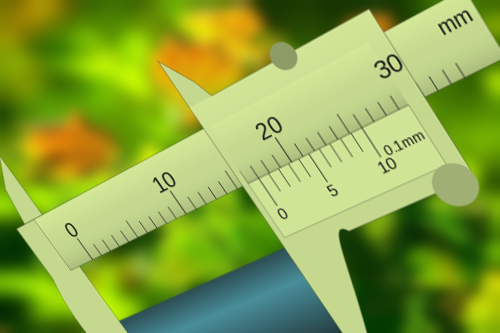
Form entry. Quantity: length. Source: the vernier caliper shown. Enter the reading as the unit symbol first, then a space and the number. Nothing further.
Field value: mm 17.0
